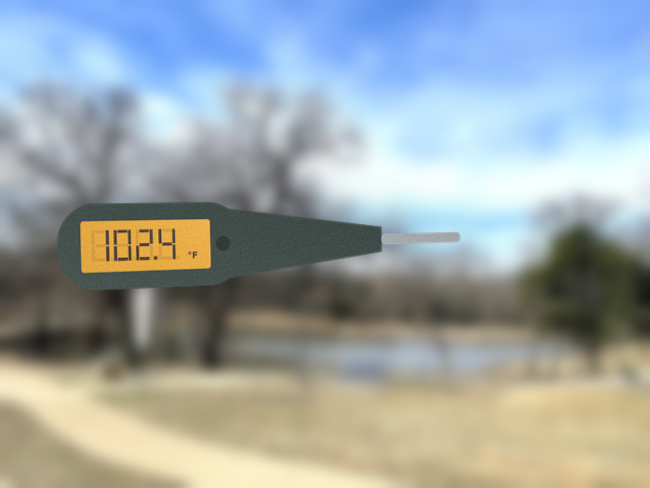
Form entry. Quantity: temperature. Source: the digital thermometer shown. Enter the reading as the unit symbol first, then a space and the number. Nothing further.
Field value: °F 102.4
